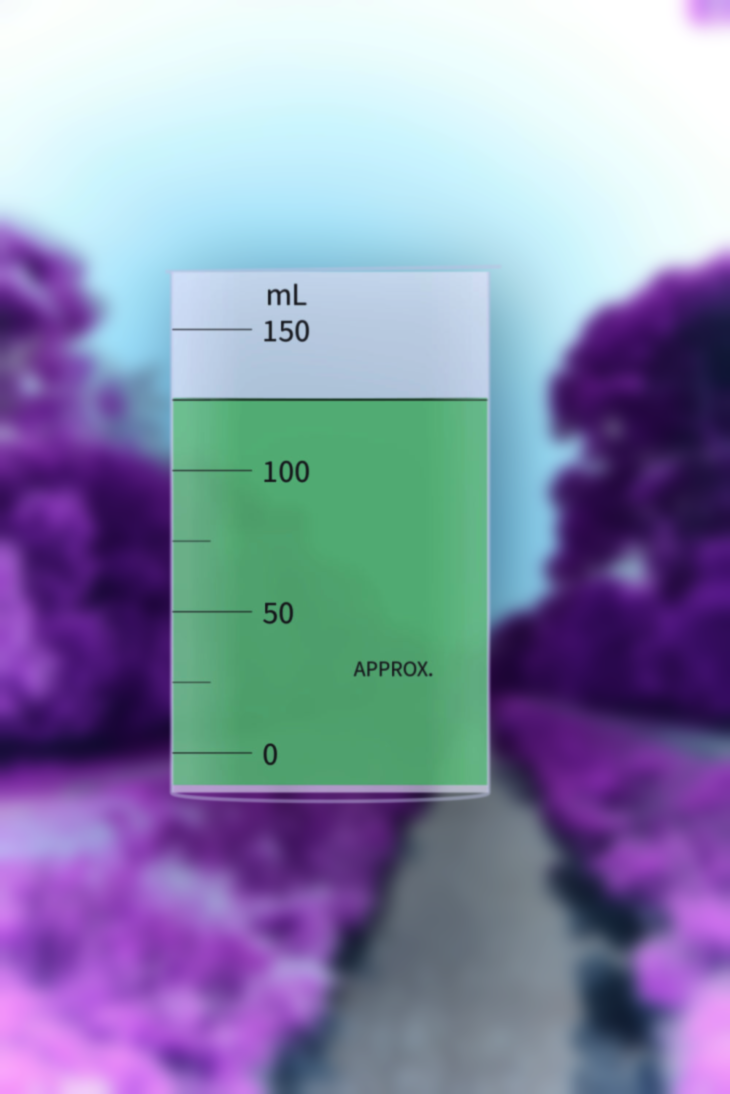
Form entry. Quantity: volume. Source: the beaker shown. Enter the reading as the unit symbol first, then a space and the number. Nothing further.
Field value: mL 125
